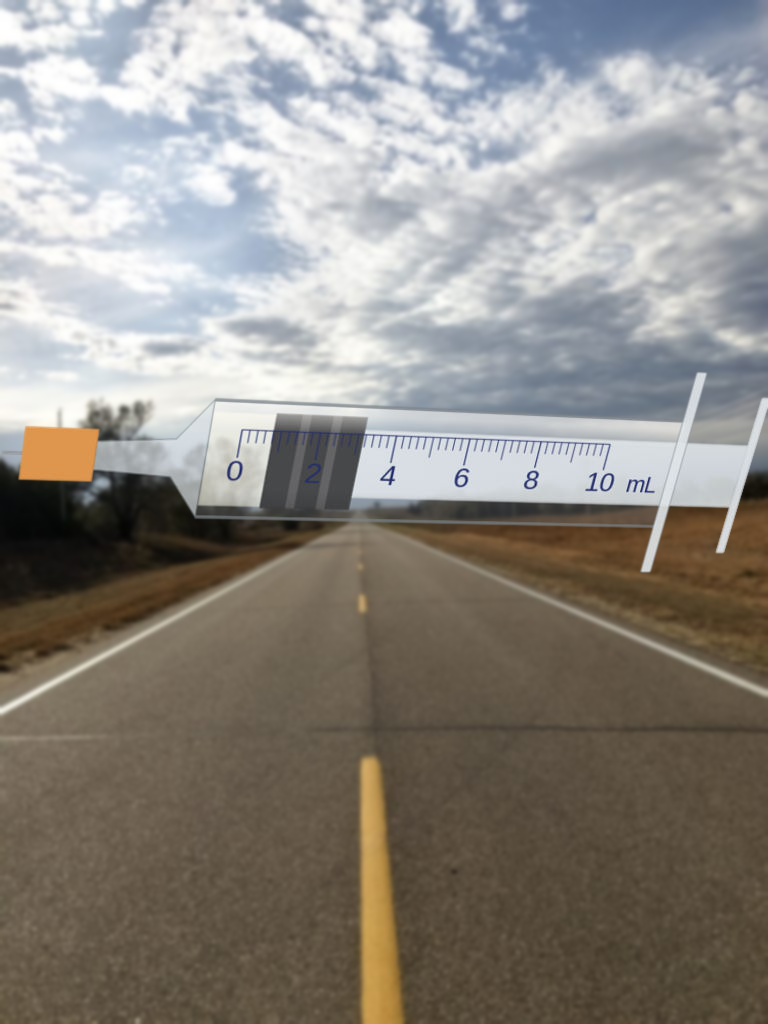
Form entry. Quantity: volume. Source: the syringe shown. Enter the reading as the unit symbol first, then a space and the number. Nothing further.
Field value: mL 0.8
